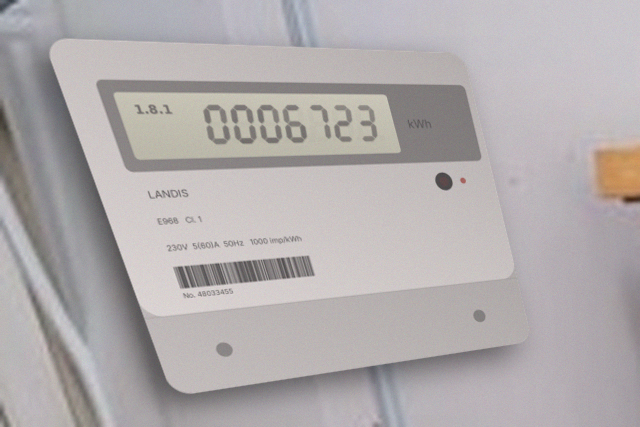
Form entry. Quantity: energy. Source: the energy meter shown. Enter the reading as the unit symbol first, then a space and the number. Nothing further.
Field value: kWh 6723
